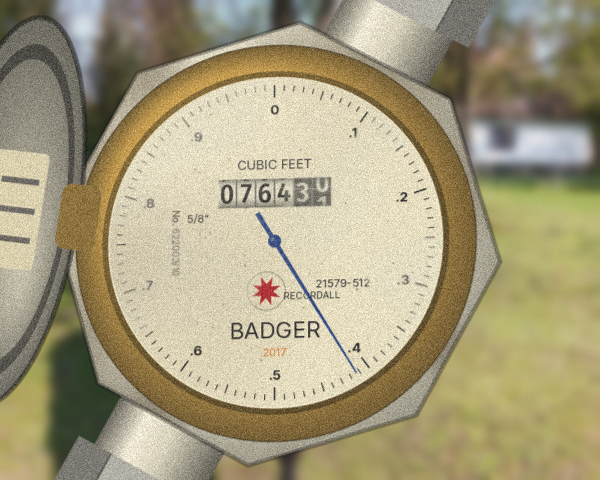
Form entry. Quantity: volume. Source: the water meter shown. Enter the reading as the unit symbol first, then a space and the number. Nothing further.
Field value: ft³ 76430.41
